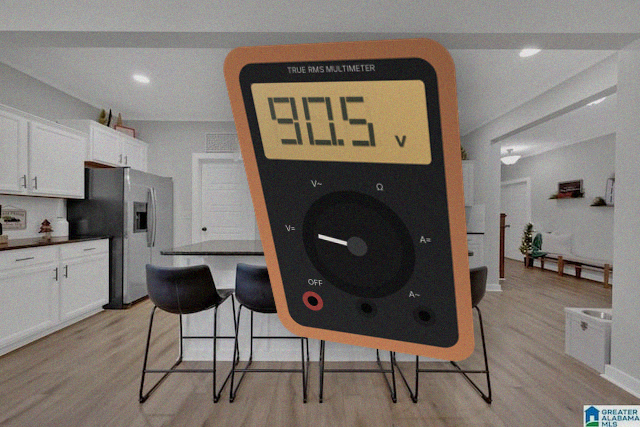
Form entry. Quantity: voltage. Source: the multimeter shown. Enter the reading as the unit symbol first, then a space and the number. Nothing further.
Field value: V 90.5
